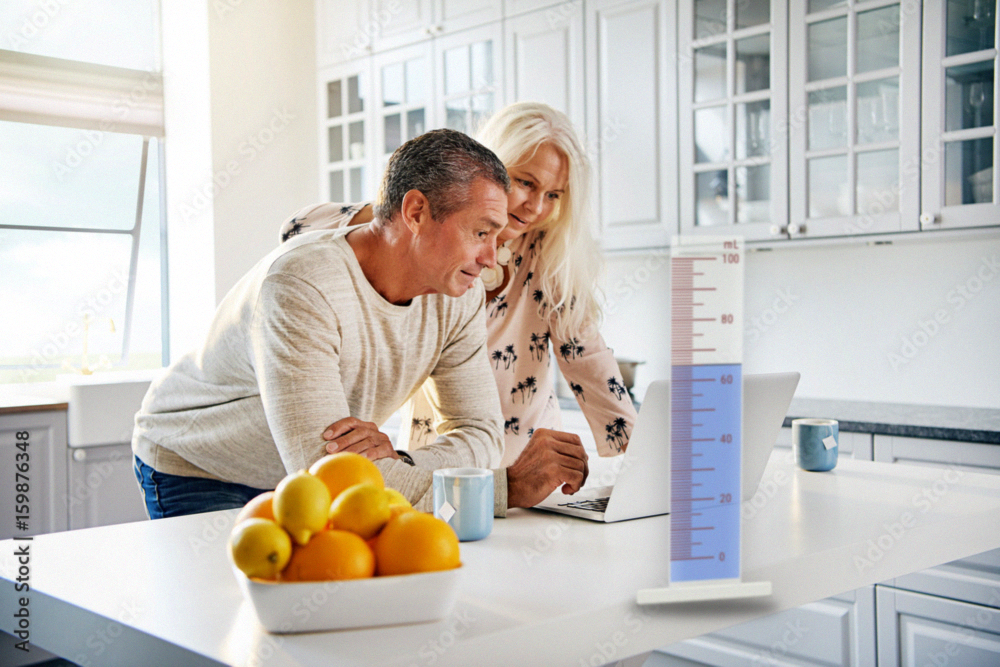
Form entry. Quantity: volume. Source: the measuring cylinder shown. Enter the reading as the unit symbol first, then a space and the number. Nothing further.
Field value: mL 65
